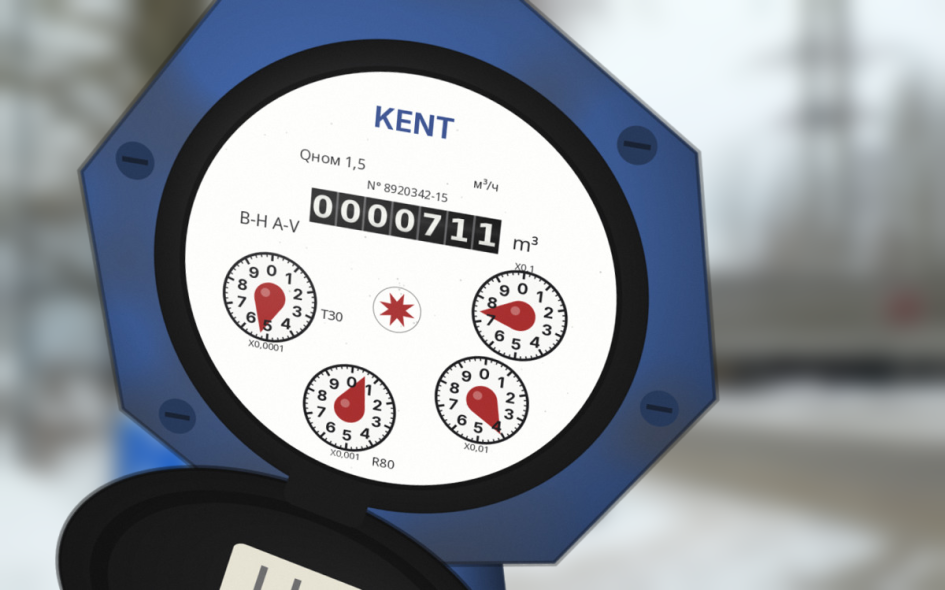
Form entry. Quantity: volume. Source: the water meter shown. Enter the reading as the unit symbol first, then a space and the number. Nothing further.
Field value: m³ 711.7405
